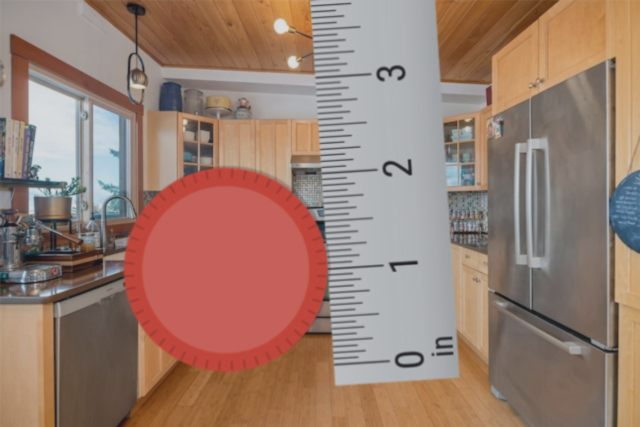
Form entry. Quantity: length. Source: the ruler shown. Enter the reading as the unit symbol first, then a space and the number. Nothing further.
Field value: in 2.125
